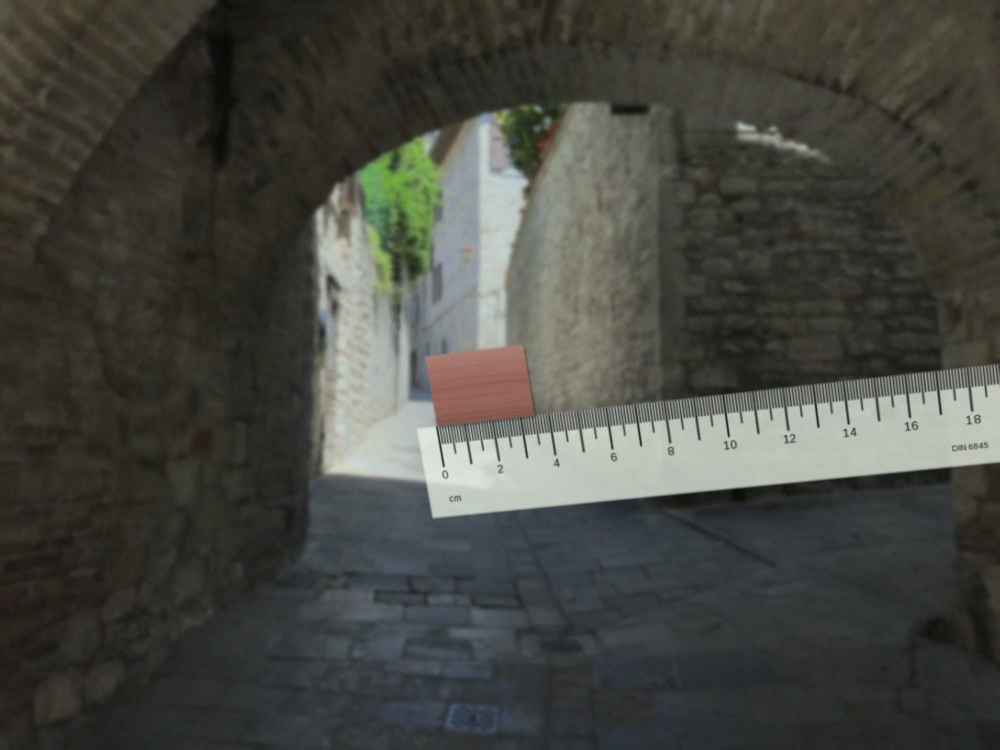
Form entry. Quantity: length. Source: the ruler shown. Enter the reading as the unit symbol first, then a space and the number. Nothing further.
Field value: cm 3.5
